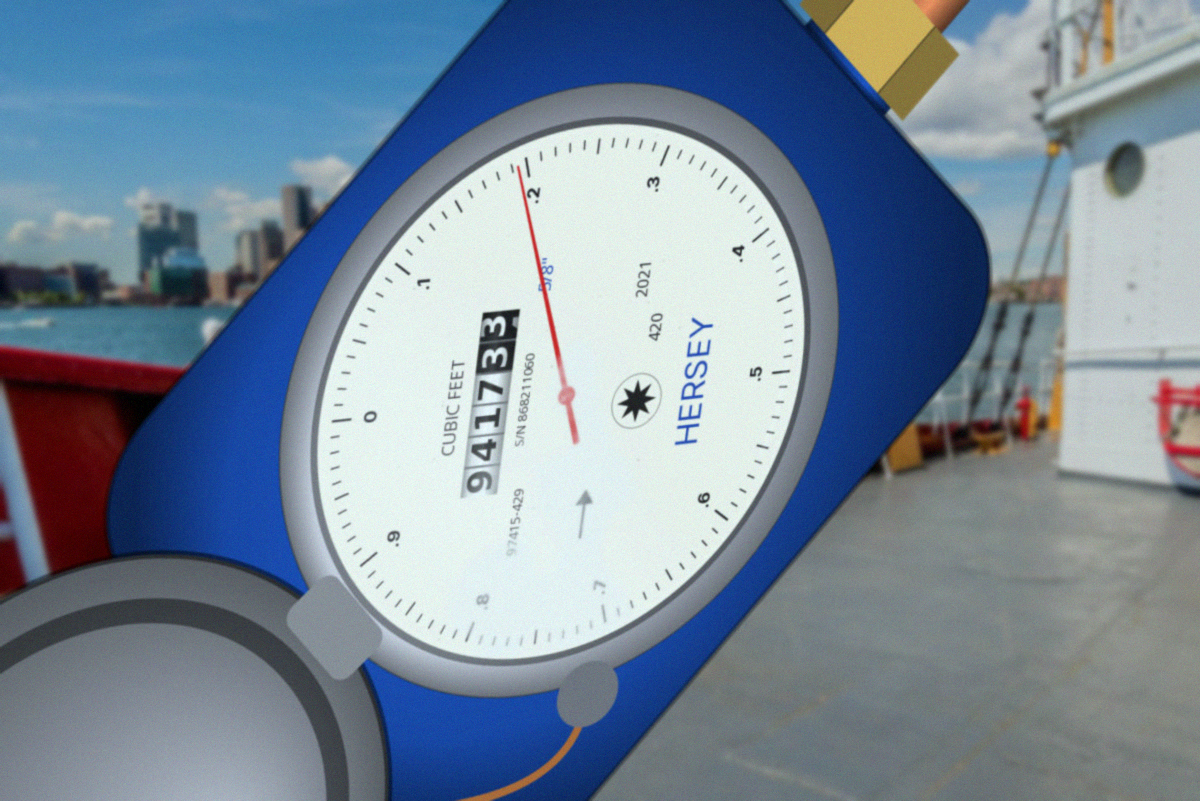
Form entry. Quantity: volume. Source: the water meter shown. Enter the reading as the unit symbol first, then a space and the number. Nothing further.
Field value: ft³ 941733.19
